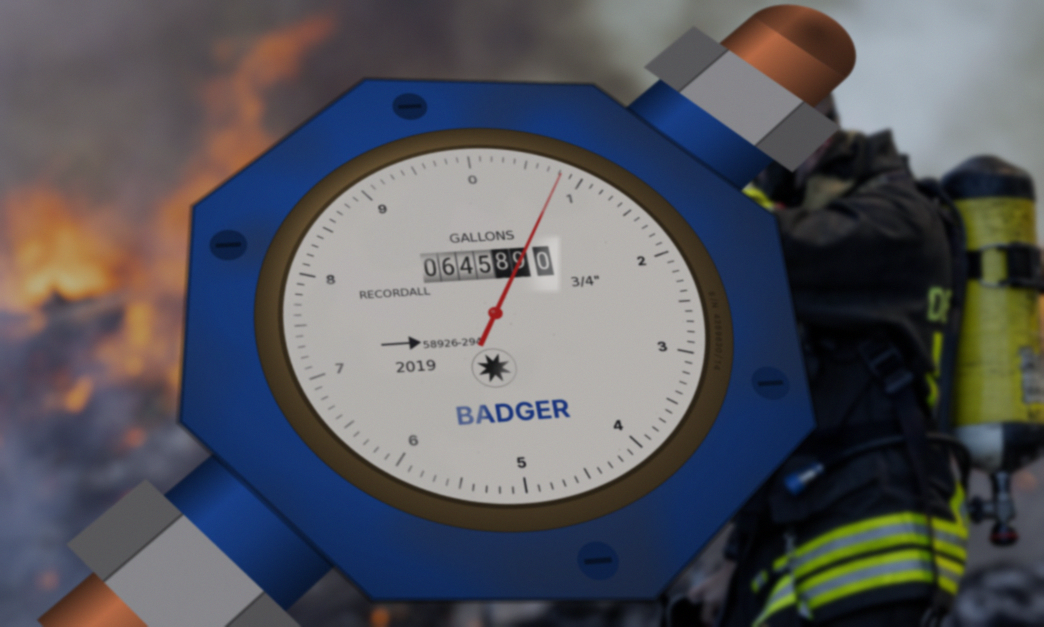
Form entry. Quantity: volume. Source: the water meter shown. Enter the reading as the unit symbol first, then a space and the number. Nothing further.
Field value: gal 645890.8
